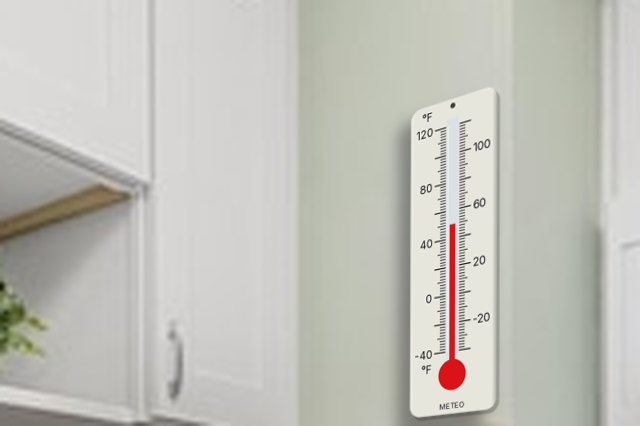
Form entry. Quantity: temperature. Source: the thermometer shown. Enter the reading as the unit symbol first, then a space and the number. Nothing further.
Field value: °F 50
